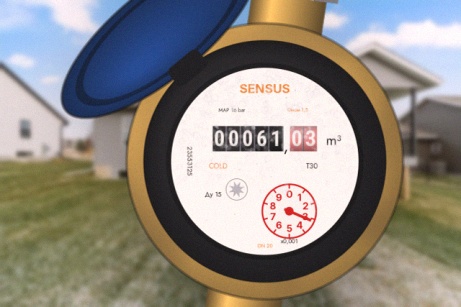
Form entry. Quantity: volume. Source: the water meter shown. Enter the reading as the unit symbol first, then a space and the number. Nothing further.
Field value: m³ 61.033
